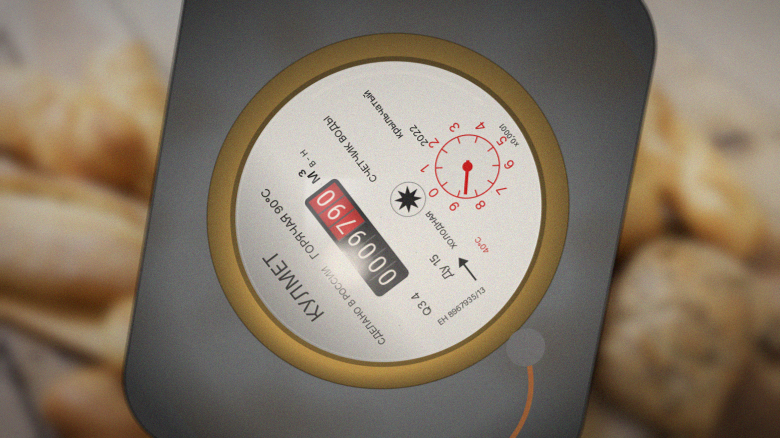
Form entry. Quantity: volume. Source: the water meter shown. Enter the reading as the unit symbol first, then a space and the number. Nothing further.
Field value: m³ 9.7908
